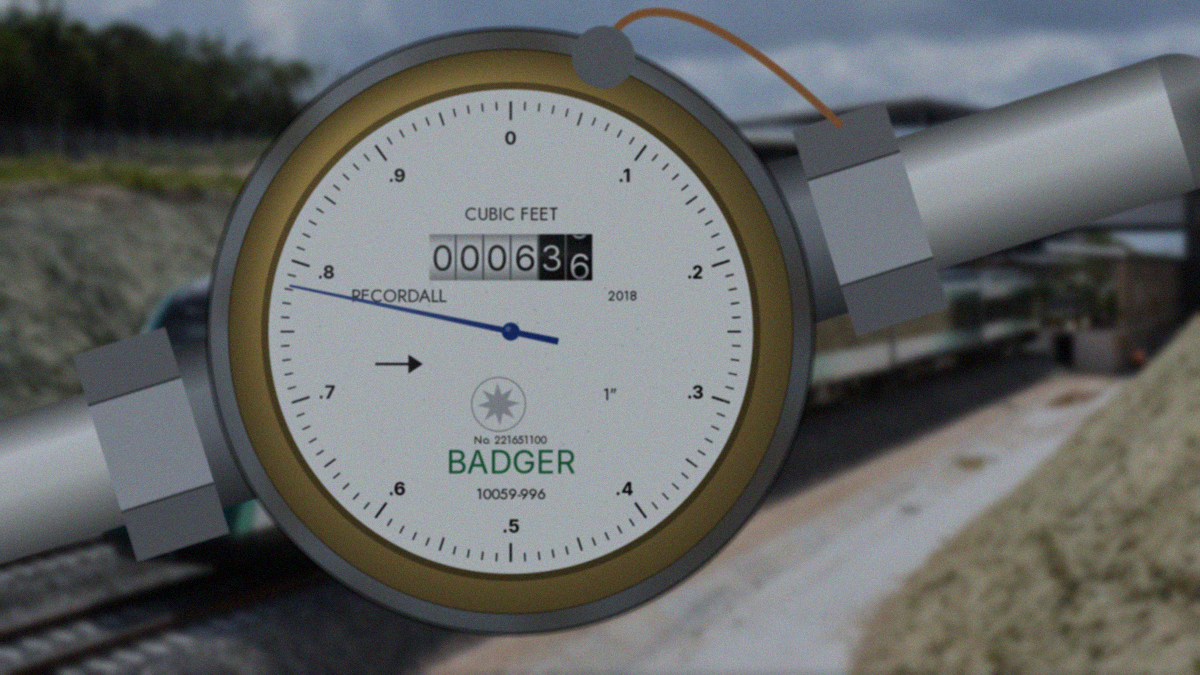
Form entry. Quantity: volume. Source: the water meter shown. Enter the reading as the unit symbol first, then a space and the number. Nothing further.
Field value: ft³ 635.78
